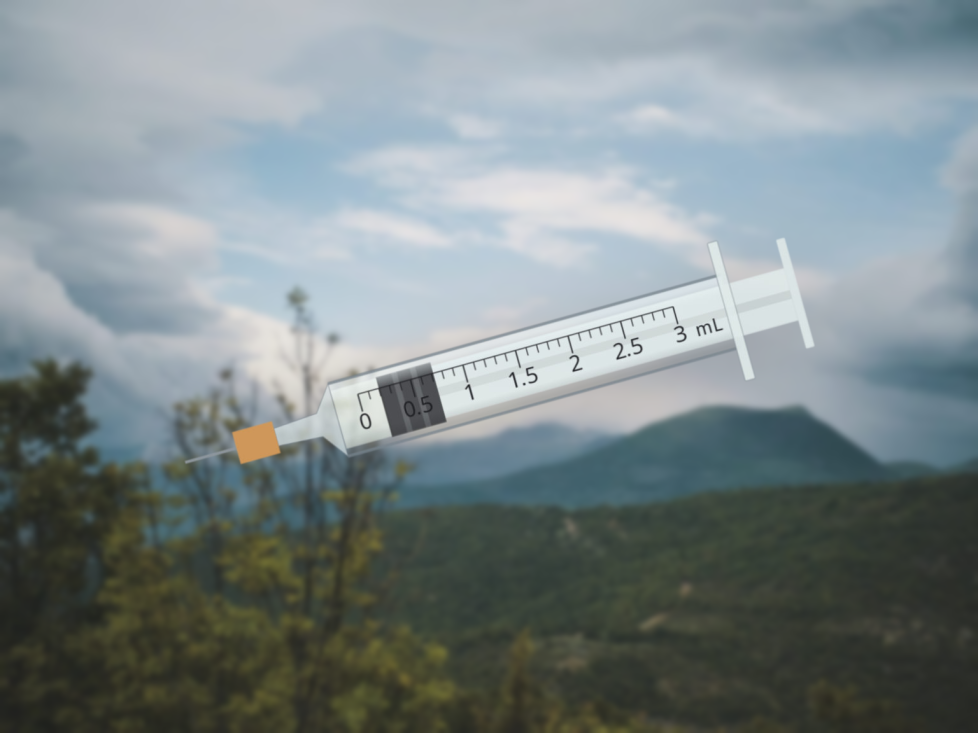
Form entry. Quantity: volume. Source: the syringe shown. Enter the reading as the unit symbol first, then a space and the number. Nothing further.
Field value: mL 0.2
